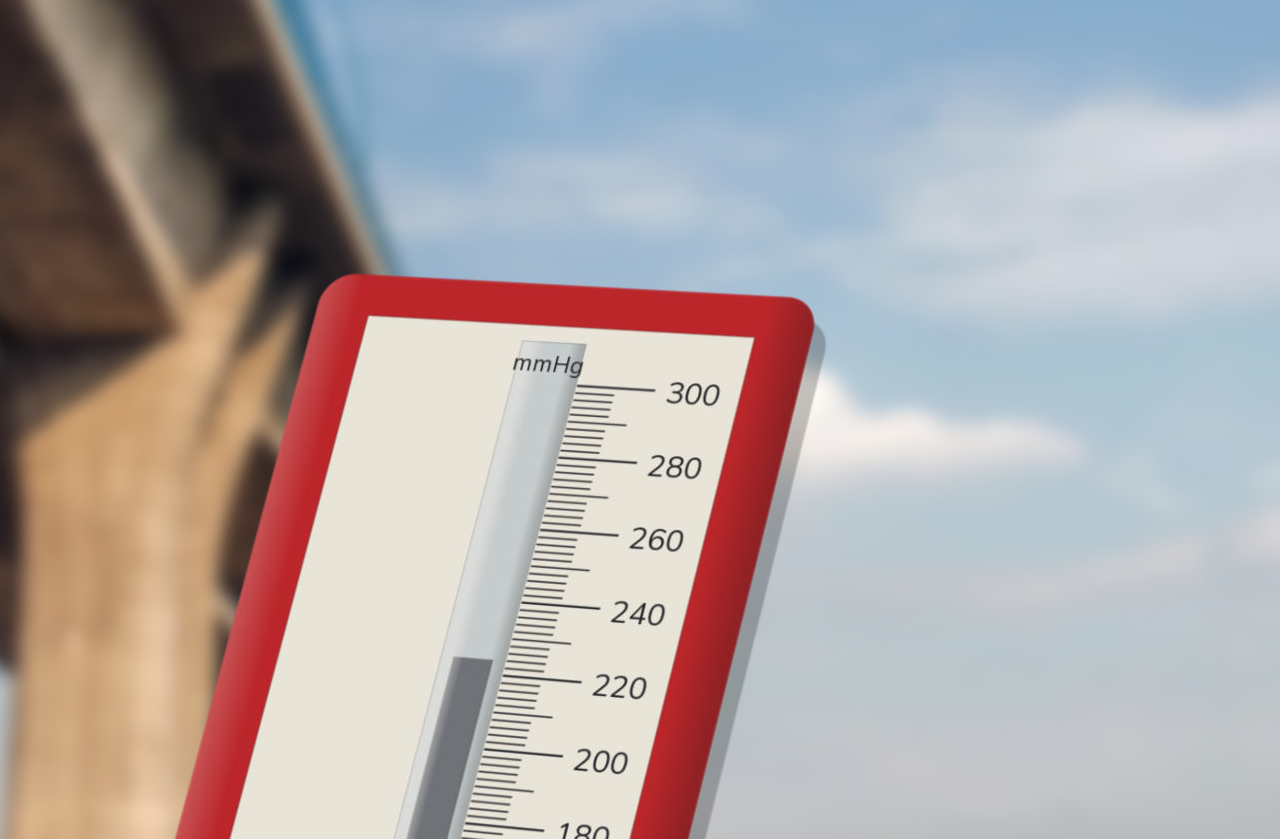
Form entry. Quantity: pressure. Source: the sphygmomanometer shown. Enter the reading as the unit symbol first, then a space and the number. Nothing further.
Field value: mmHg 224
